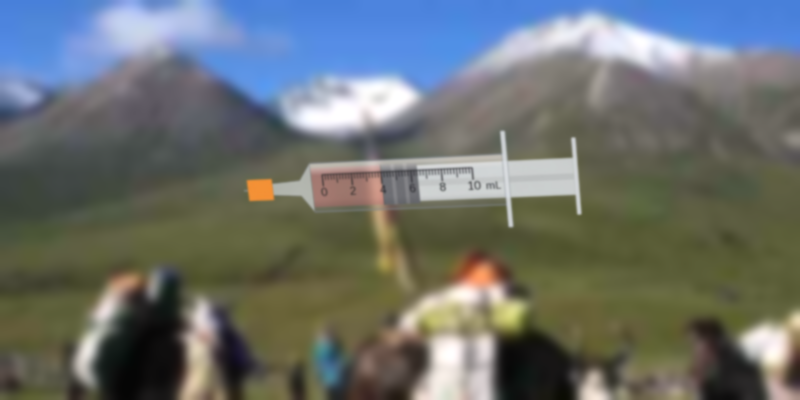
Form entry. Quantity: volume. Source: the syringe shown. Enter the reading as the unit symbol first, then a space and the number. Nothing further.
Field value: mL 4
